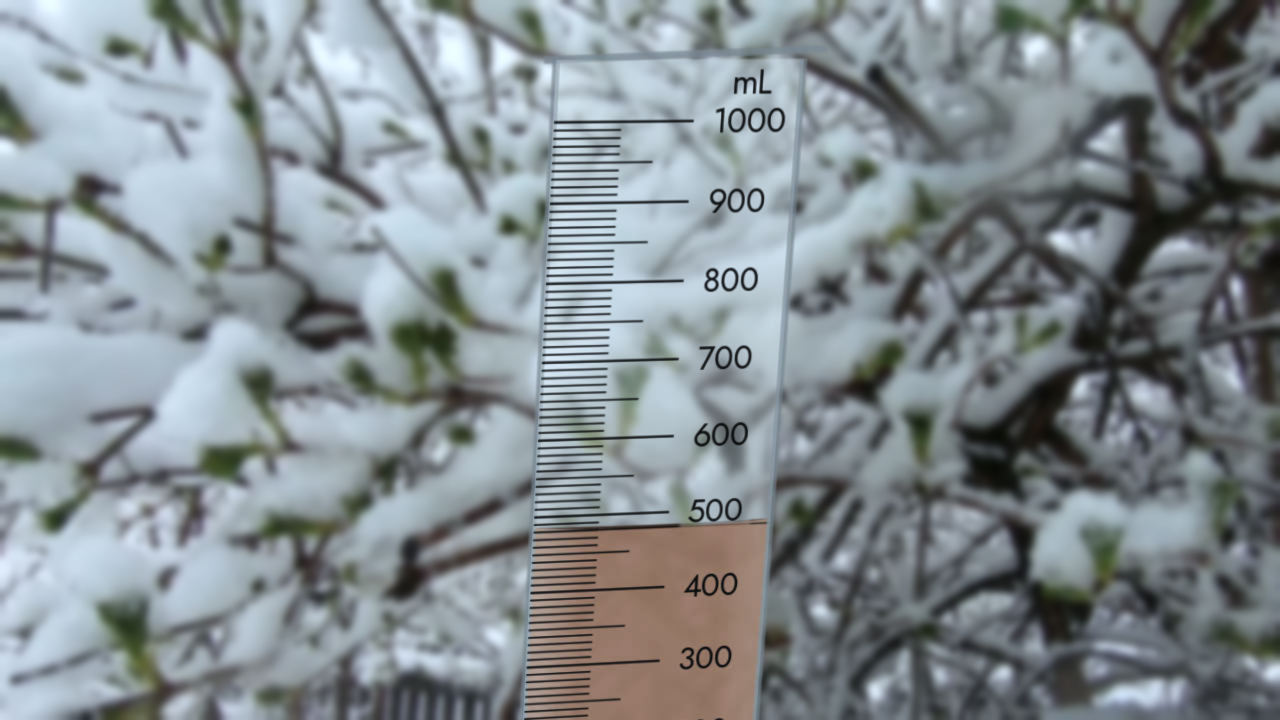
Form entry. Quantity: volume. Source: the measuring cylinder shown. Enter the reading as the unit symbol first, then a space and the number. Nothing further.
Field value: mL 480
